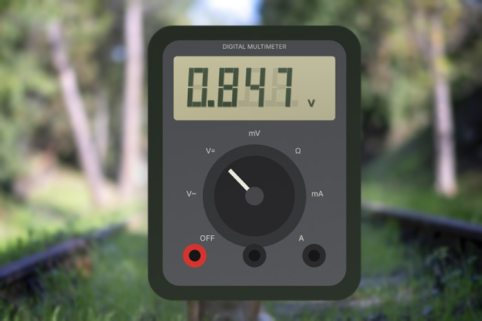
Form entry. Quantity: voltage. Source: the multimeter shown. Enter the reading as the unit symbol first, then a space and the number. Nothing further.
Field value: V 0.847
